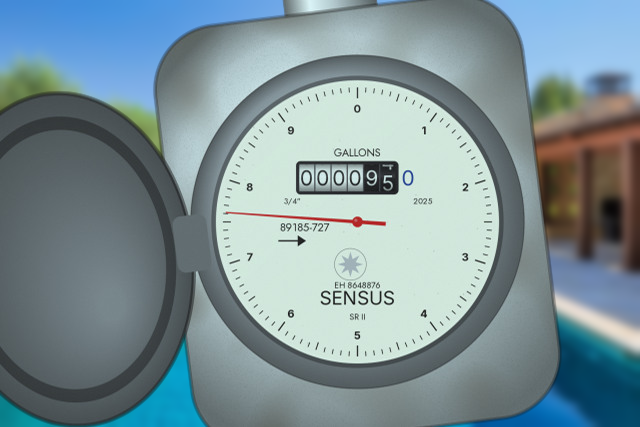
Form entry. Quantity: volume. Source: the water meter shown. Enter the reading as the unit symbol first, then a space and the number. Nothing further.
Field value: gal 947.6
